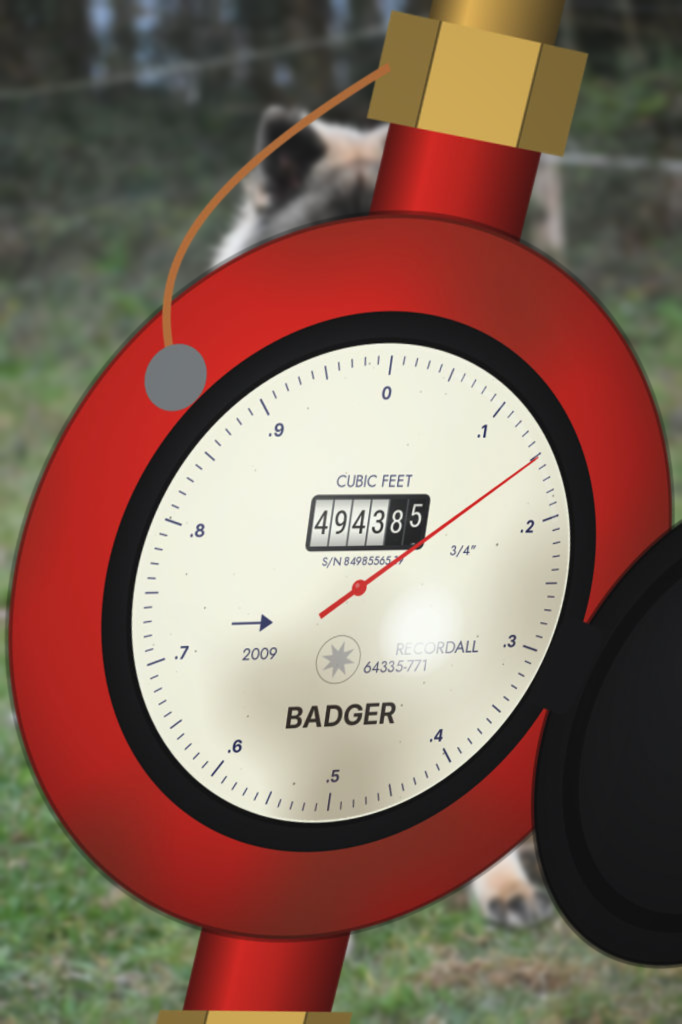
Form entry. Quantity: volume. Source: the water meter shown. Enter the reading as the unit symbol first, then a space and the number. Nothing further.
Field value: ft³ 494385.15
